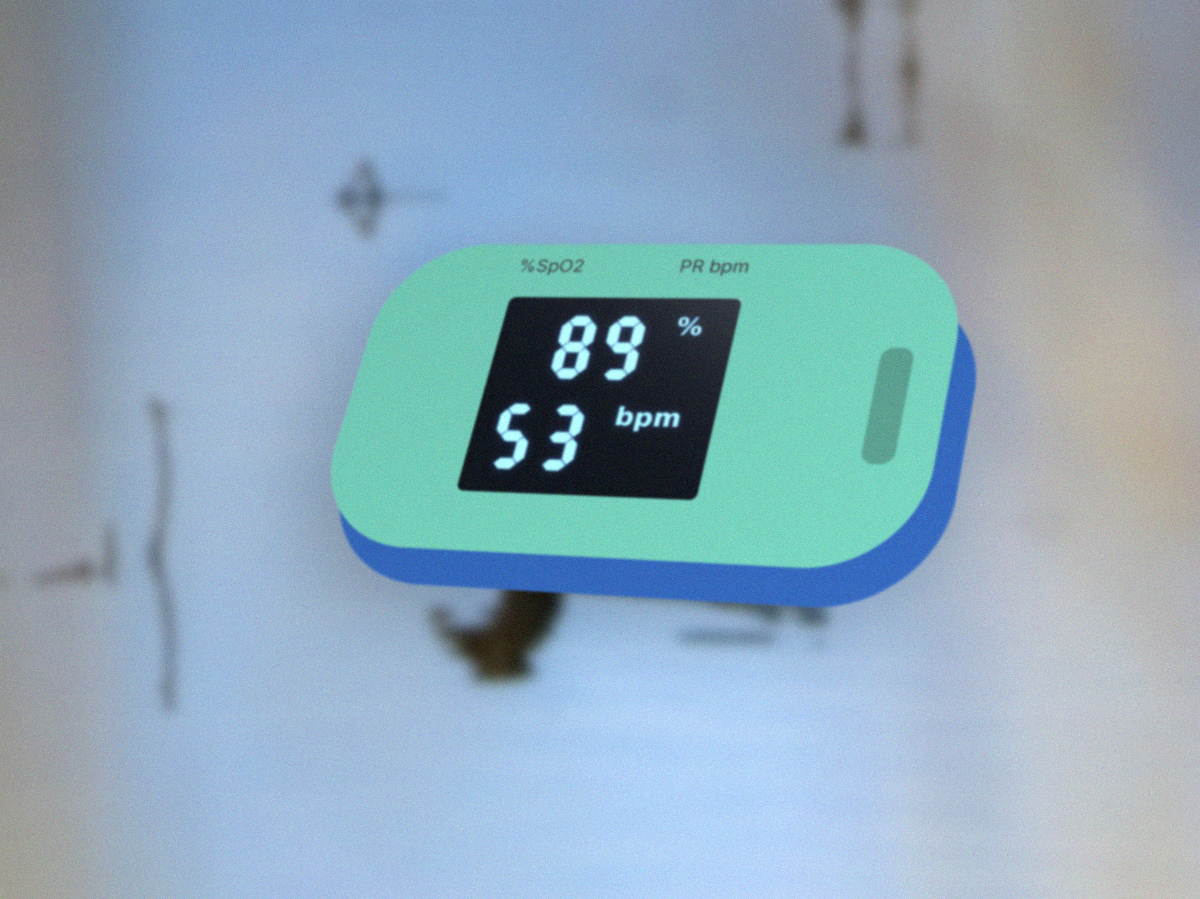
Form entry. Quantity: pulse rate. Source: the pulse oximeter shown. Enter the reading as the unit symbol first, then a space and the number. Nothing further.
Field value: bpm 53
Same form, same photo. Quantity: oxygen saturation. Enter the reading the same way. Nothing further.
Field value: % 89
